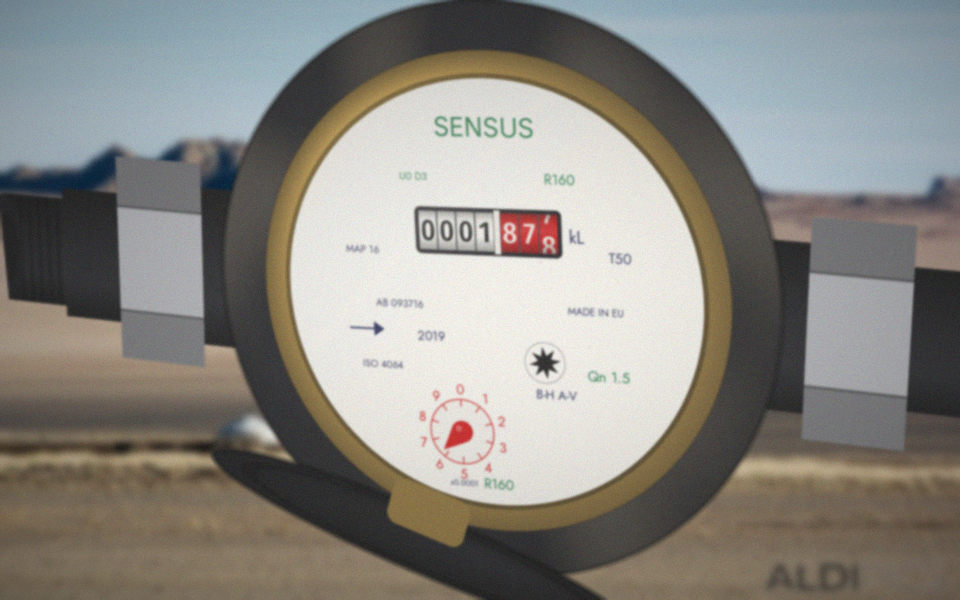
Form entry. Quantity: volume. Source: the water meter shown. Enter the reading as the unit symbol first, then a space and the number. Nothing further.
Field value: kL 1.8776
